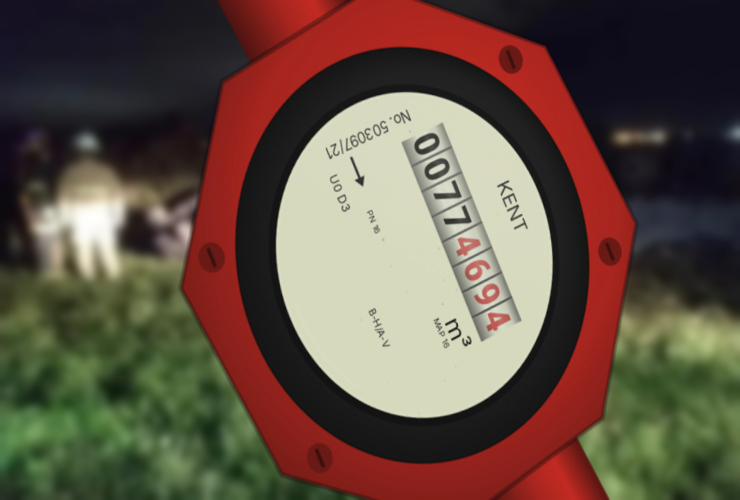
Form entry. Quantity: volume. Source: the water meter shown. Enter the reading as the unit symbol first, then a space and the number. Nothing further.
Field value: m³ 77.4694
